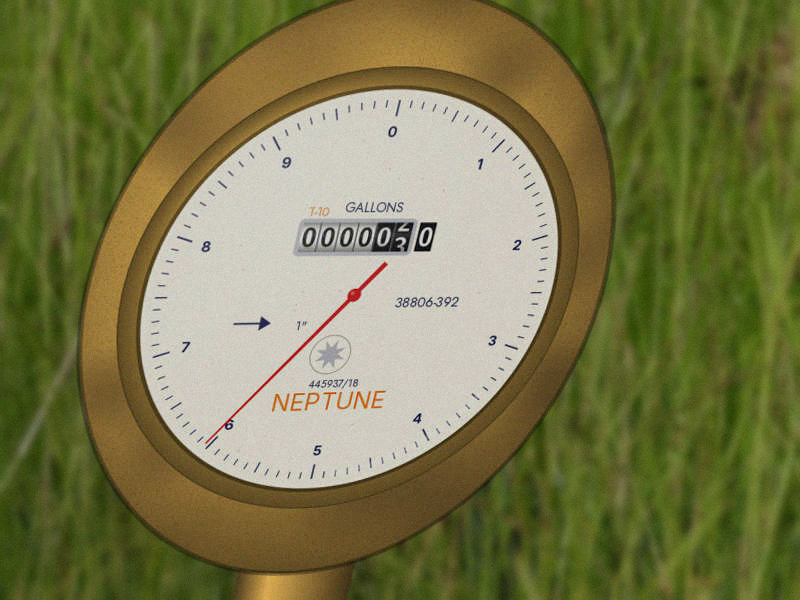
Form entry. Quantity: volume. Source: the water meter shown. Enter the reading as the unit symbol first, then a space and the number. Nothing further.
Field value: gal 26.0
